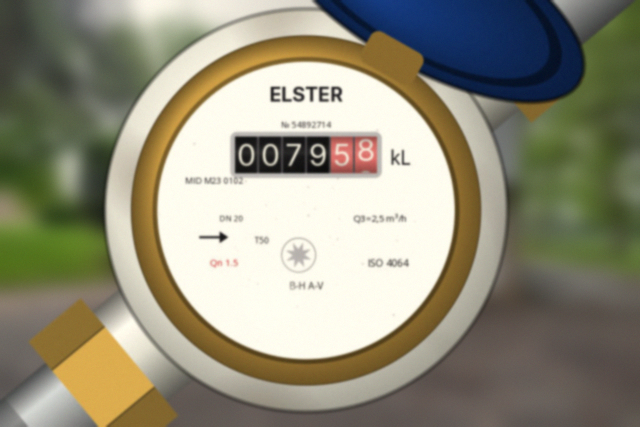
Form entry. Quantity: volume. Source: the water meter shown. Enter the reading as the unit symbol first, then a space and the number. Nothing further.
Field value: kL 79.58
